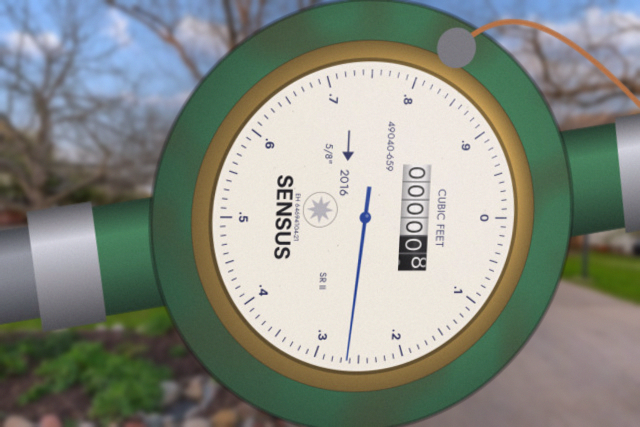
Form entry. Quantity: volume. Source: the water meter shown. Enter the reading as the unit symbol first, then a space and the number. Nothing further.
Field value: ft³ 8.26
